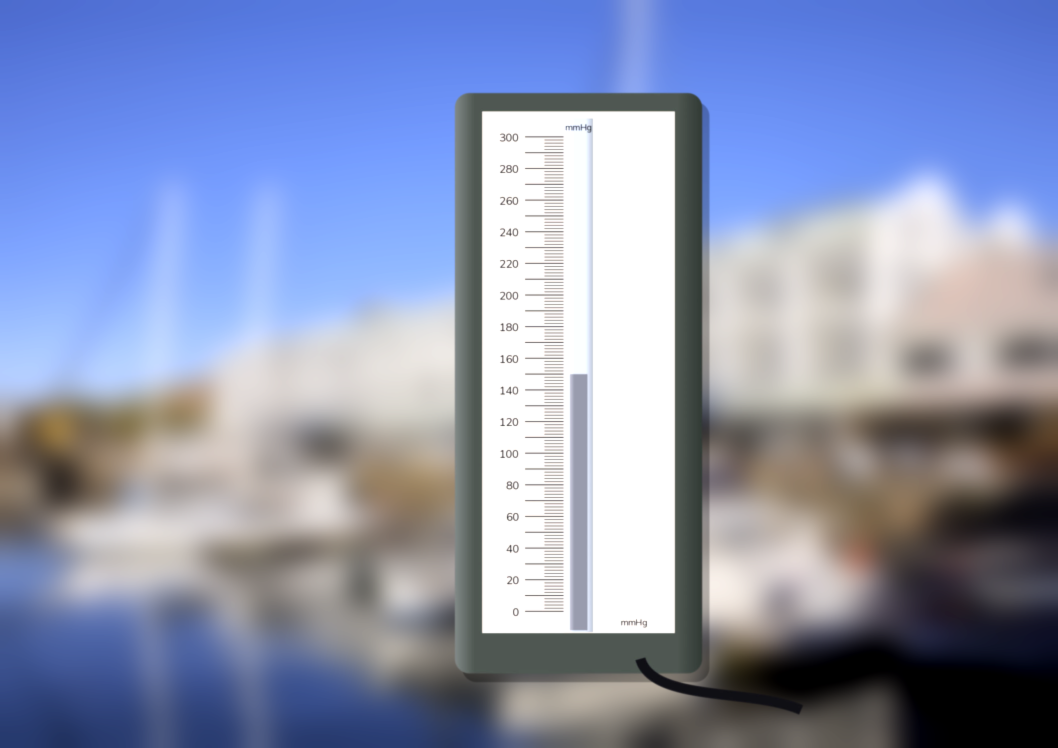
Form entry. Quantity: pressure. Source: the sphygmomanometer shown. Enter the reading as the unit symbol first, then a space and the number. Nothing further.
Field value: mmHg 150
